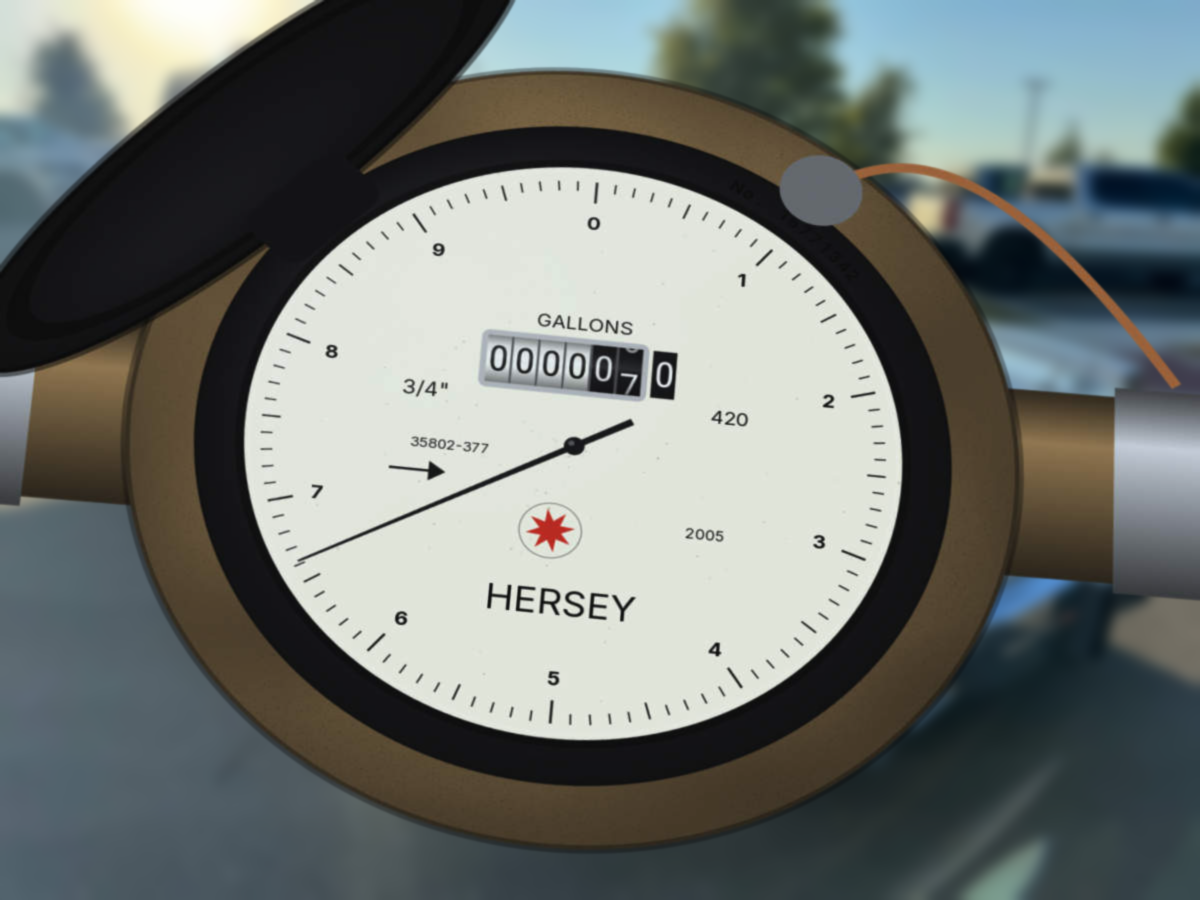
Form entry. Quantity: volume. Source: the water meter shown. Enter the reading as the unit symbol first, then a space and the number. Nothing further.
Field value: gal 66.6
